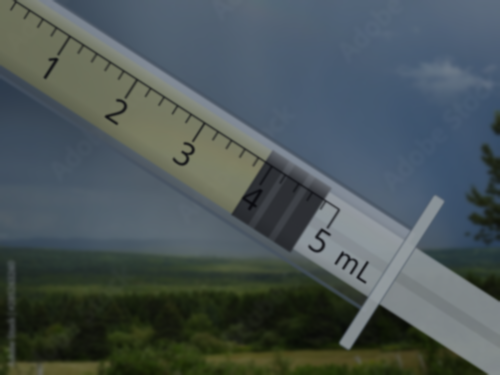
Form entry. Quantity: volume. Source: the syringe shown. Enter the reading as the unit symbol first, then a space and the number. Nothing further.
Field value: mL 3.9
